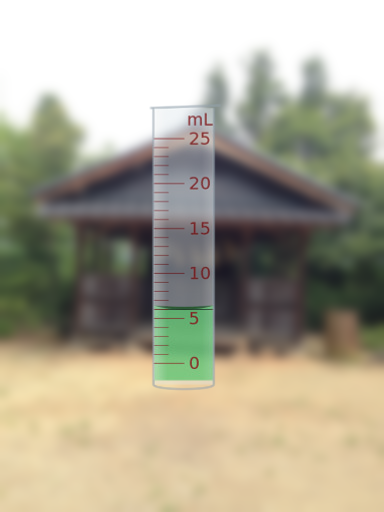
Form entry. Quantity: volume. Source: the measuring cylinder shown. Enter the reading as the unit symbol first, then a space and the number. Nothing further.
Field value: mL 6
